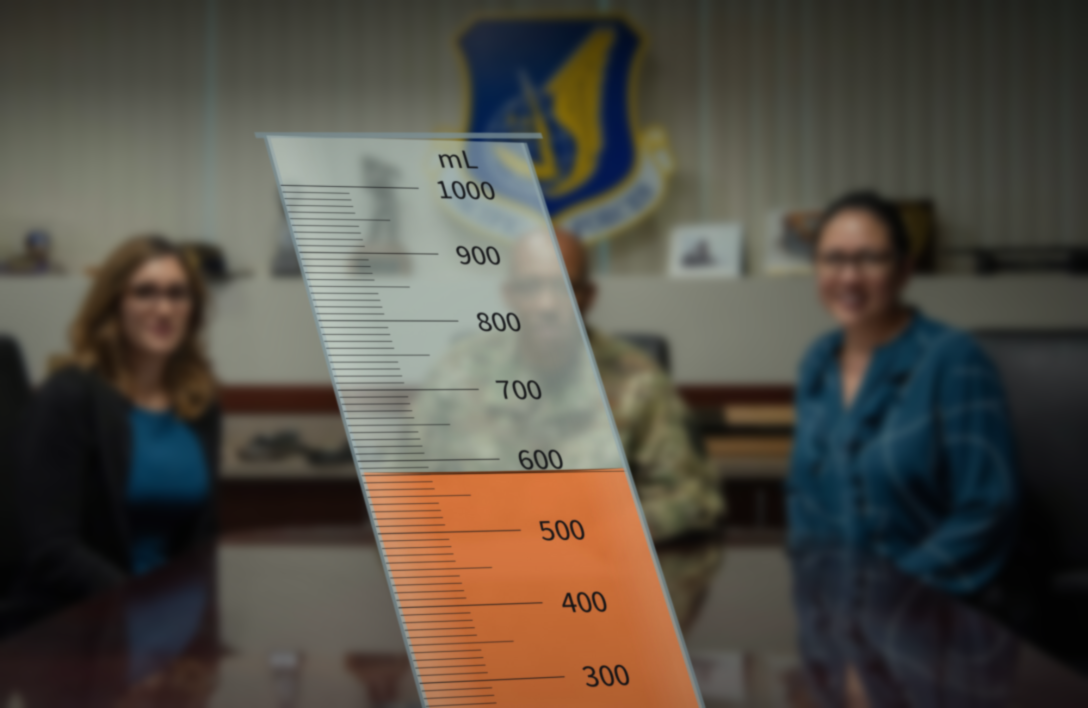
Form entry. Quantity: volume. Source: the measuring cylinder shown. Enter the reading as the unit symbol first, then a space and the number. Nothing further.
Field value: mL 580
